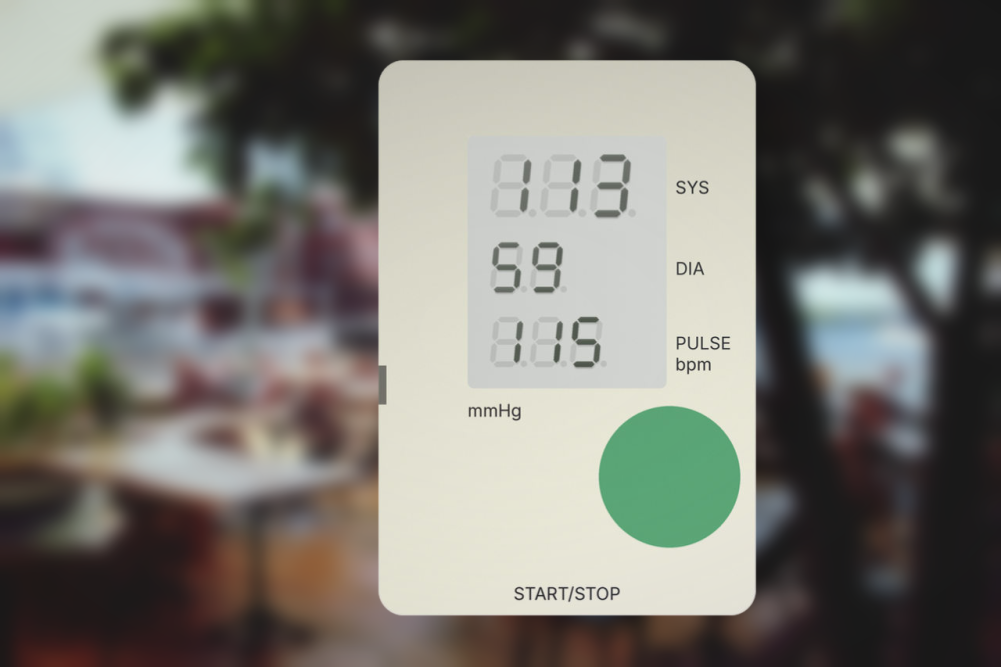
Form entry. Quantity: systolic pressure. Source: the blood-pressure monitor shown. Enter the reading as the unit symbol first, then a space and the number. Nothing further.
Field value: mmHg 113
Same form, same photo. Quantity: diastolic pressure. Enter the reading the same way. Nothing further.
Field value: mmHg 59
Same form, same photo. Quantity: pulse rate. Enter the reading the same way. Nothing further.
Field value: bpm 115
